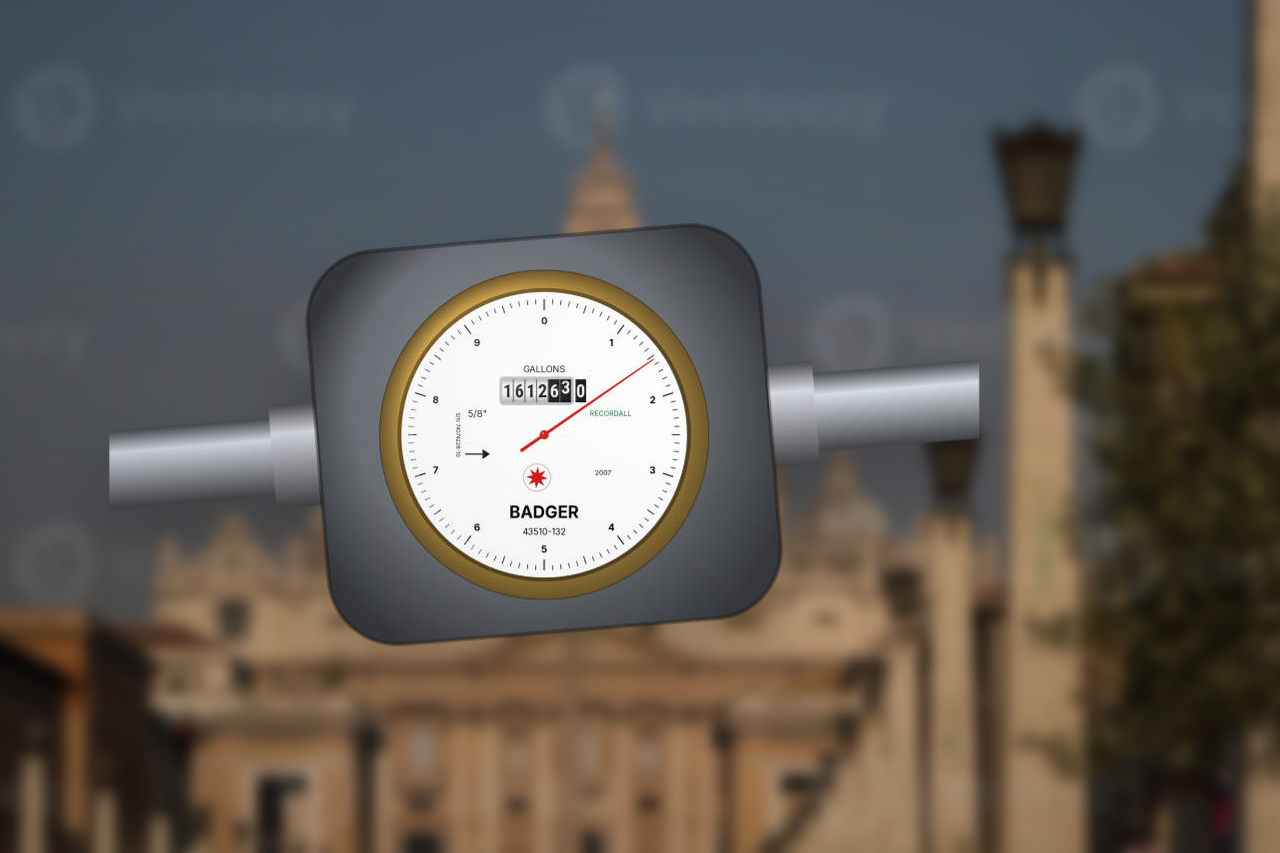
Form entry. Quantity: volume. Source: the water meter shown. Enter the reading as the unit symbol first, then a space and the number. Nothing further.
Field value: gal 1612631.5
